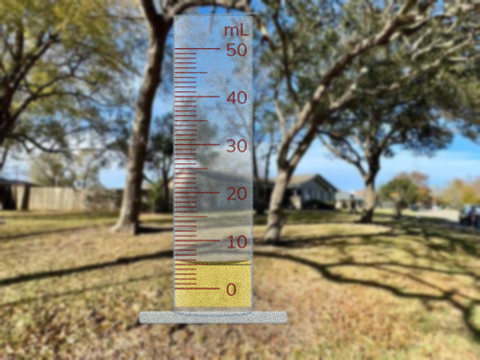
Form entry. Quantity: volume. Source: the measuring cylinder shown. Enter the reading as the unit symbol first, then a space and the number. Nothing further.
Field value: mL 5
